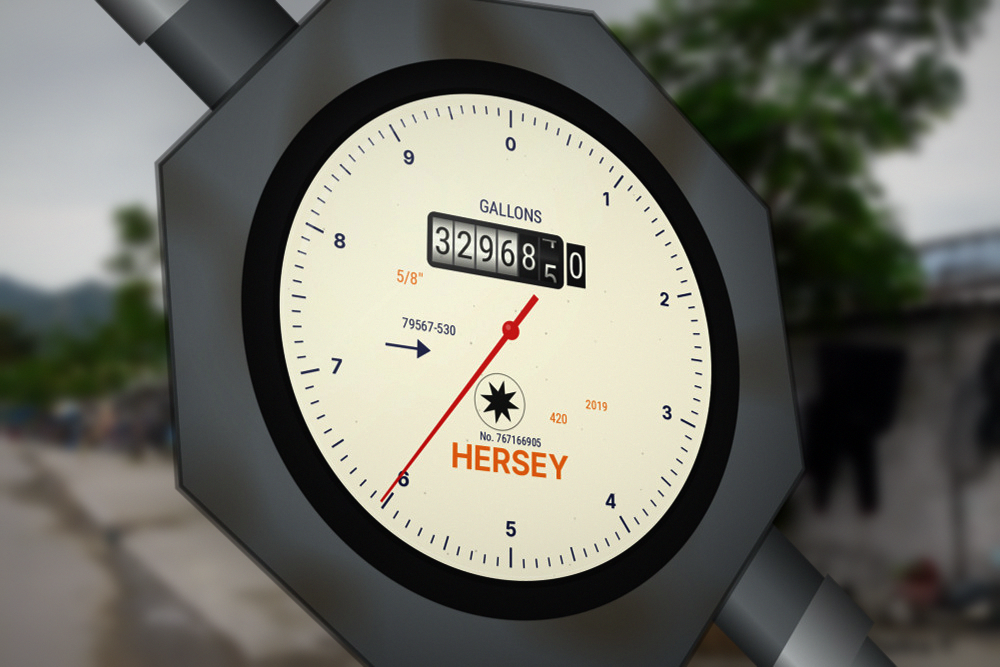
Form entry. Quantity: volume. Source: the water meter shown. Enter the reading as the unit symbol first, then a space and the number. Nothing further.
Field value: gal 3296846.0
